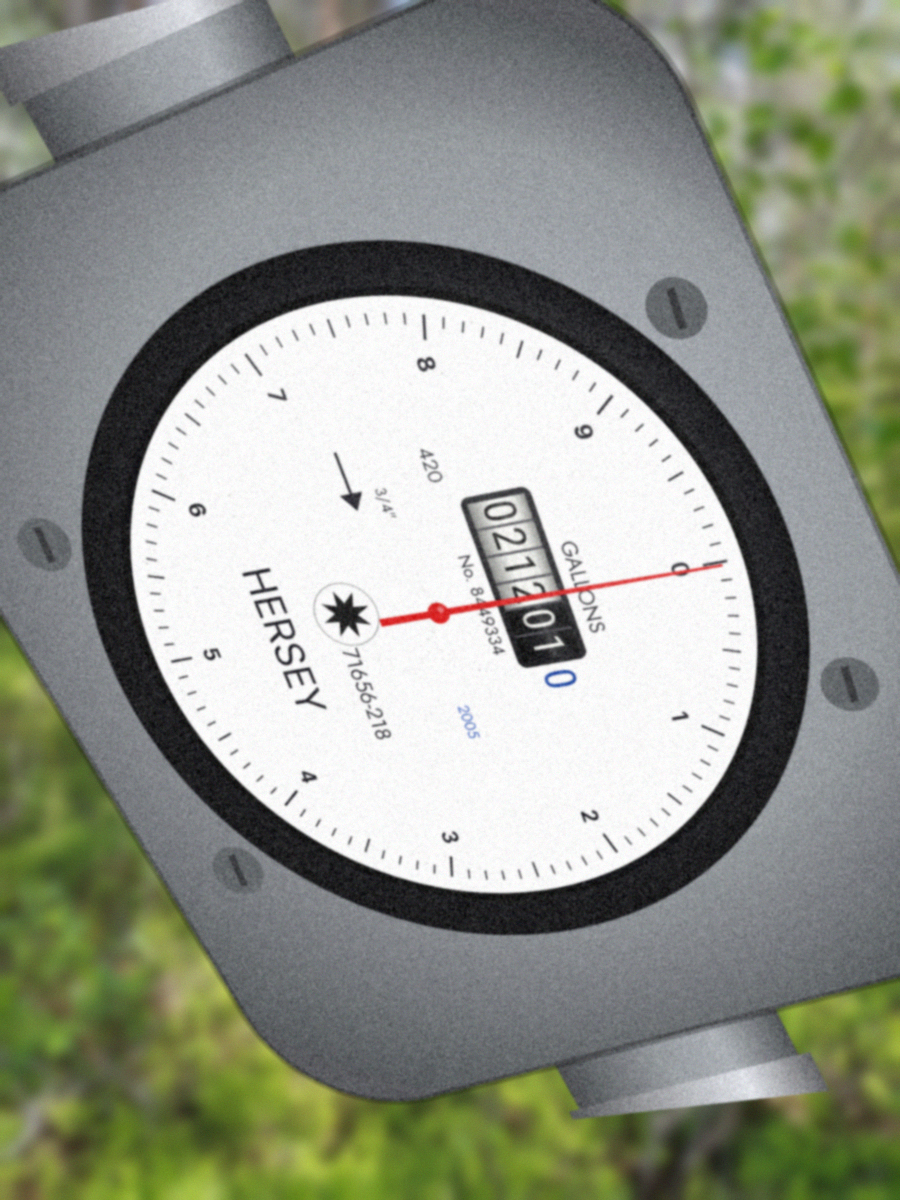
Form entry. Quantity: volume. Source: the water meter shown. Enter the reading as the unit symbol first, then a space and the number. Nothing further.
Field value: gal 212010.0
